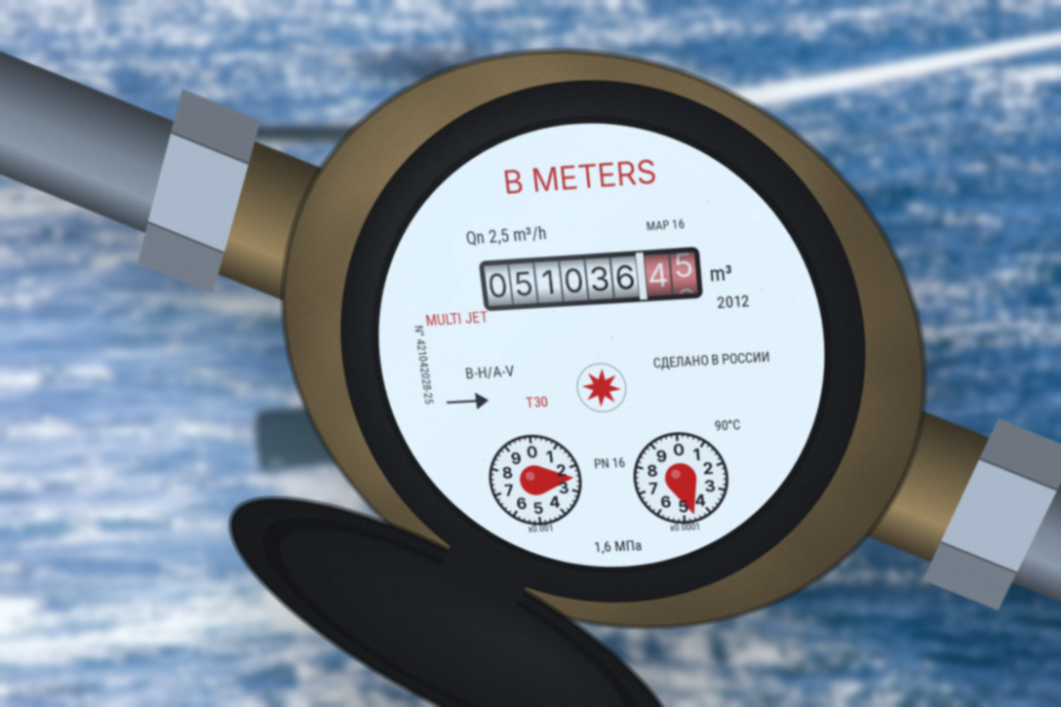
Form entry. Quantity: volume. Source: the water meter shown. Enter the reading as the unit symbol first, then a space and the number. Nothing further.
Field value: m³ 51036.4524
